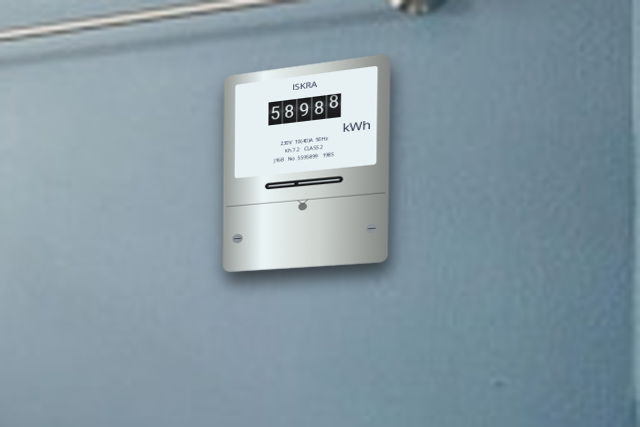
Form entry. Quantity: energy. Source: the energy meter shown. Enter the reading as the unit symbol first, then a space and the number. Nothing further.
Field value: kWh 58988
